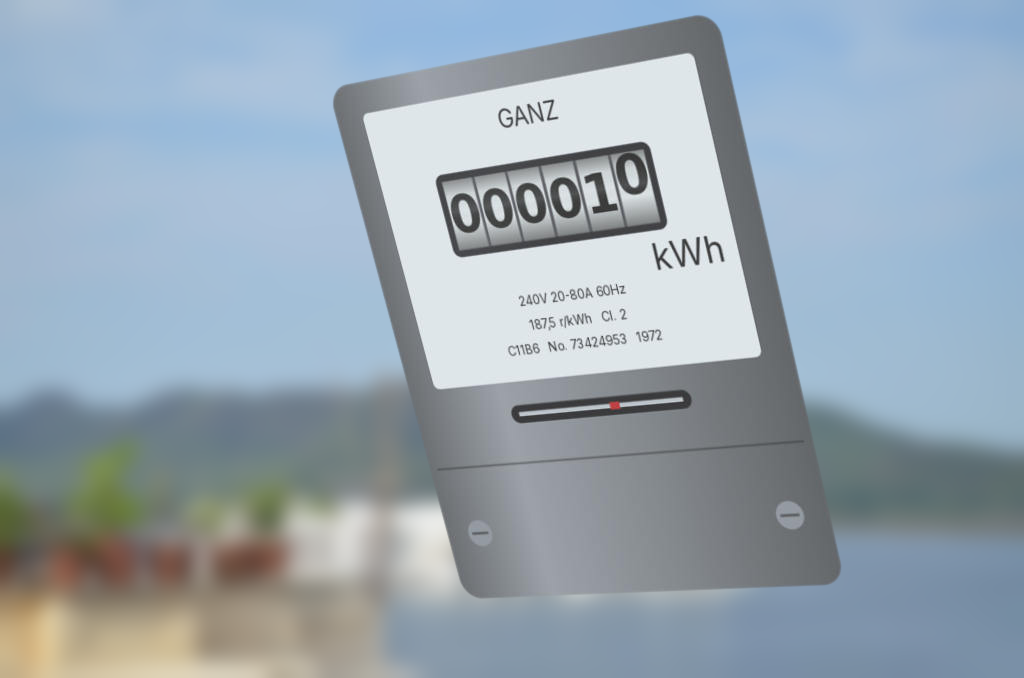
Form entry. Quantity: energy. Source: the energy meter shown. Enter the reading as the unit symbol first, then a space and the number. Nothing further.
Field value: kWh 10
